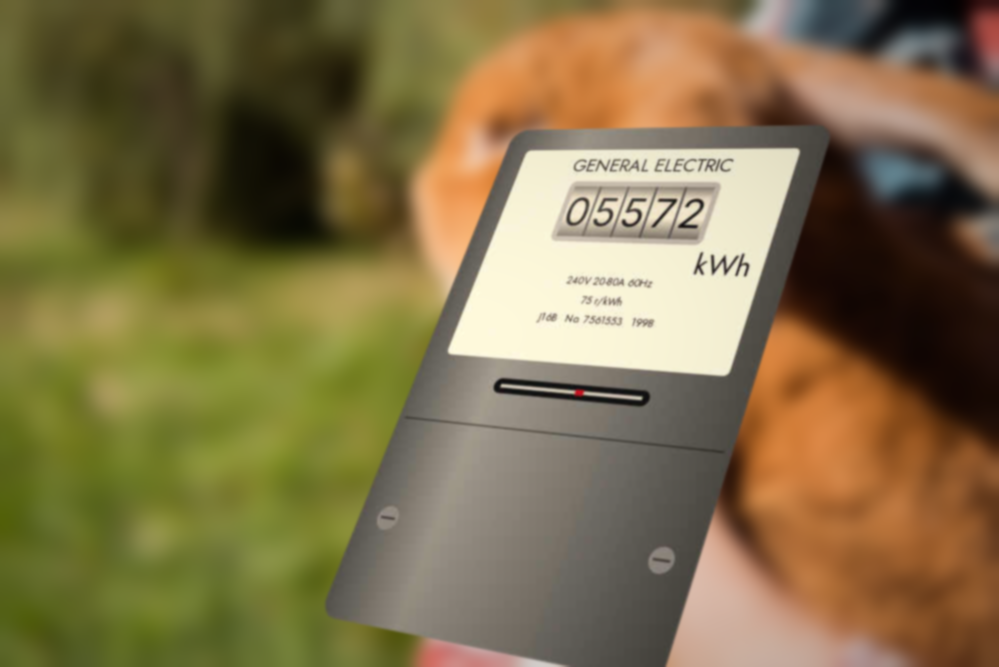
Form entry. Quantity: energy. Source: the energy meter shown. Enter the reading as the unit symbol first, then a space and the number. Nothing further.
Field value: kWh 5572
